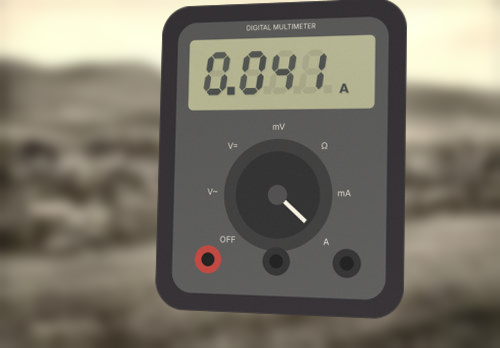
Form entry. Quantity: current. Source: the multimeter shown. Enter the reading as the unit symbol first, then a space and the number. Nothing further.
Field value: A 0.041
